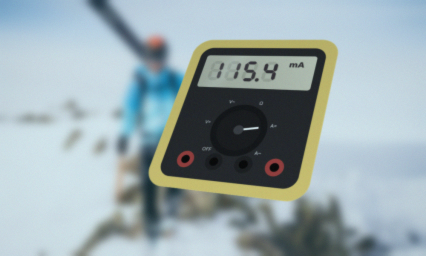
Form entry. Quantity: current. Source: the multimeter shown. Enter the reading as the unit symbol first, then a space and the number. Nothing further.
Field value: mA 115.4
